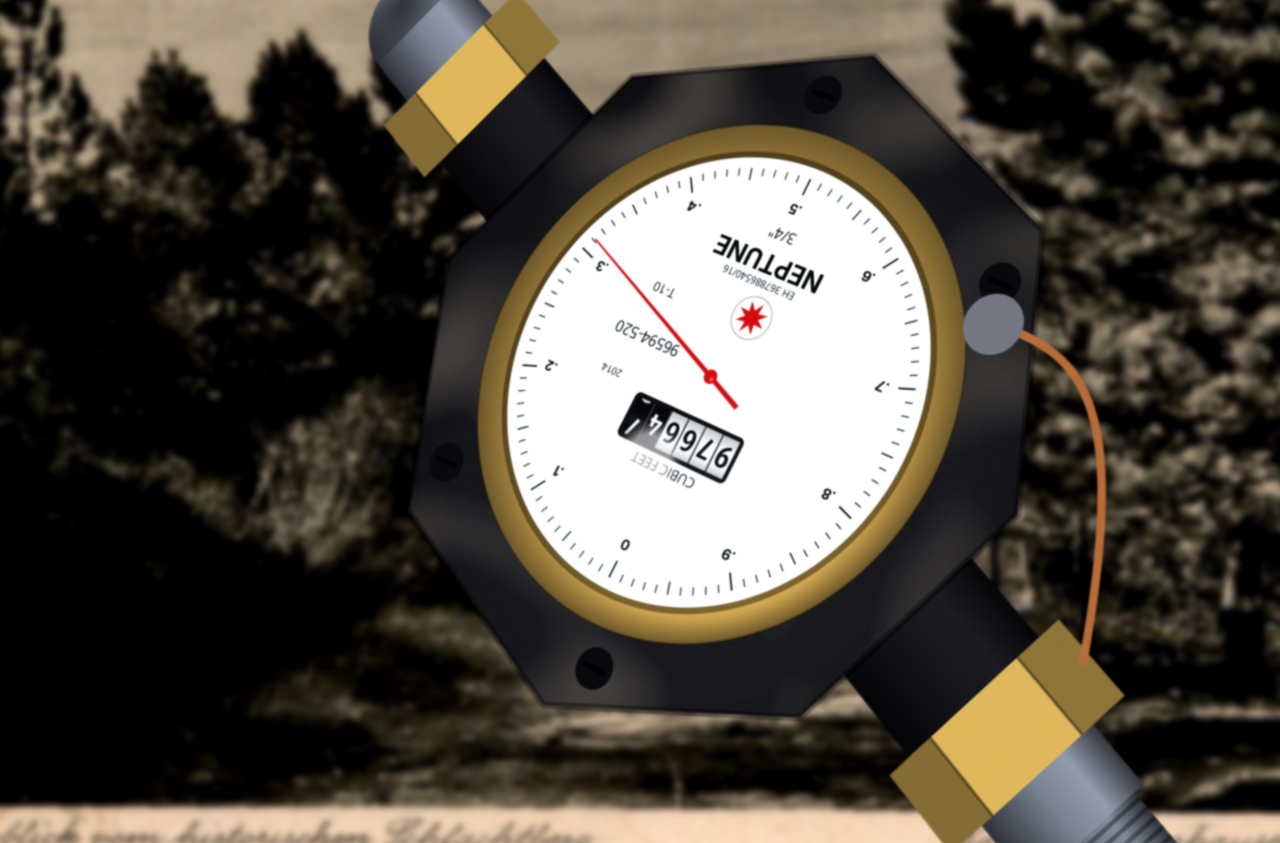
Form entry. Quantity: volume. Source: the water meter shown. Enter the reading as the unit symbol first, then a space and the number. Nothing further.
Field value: ft³ 976647.31
